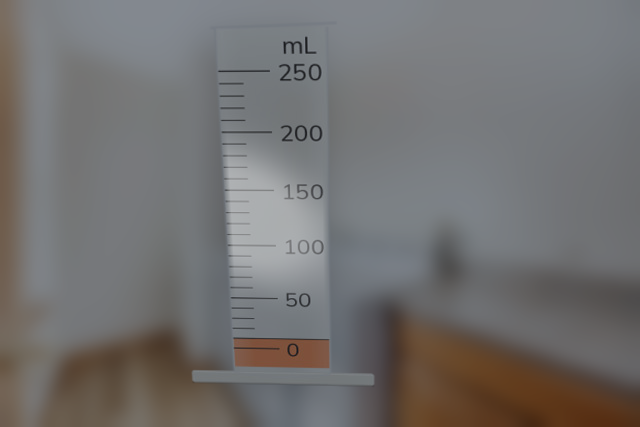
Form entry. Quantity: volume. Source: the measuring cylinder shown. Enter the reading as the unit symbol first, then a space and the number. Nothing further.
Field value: mL 10
